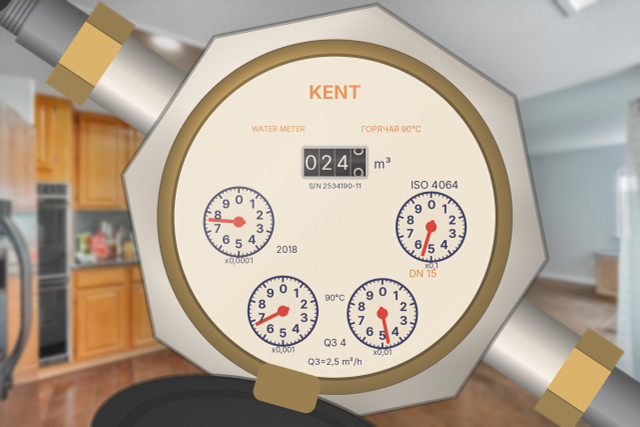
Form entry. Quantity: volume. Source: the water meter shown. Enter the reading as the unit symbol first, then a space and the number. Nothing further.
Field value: m³ 248.5467
